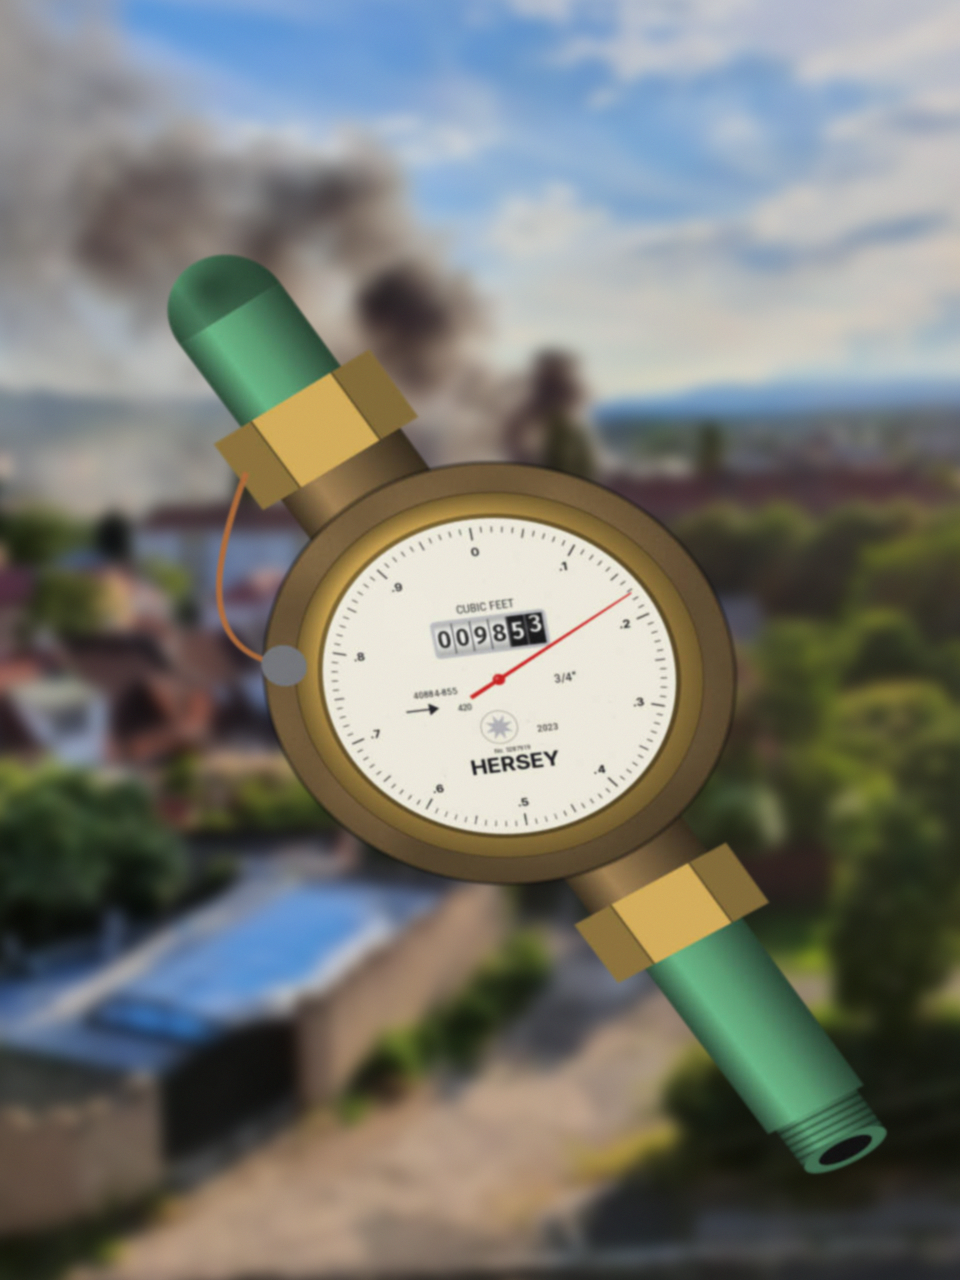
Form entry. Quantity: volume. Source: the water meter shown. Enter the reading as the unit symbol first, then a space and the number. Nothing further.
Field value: ft³ 9853.17
